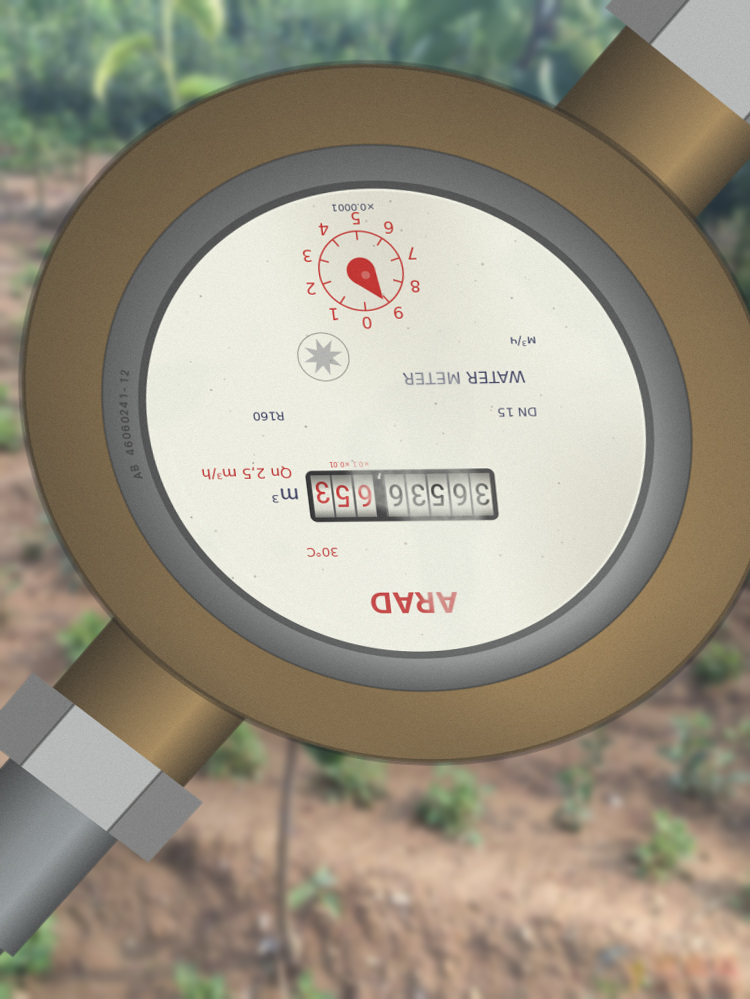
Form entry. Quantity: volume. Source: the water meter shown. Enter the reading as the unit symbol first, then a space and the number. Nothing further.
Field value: m³ 36536.6529
